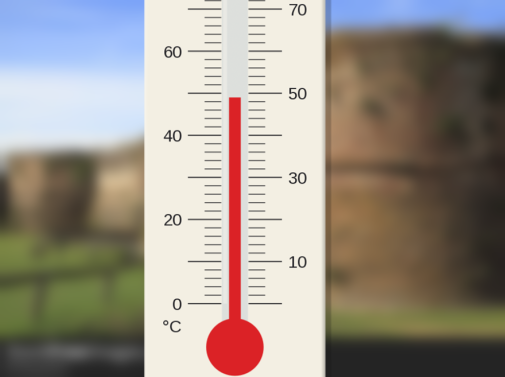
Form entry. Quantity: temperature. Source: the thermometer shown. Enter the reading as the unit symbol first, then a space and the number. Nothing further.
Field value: °C 49
